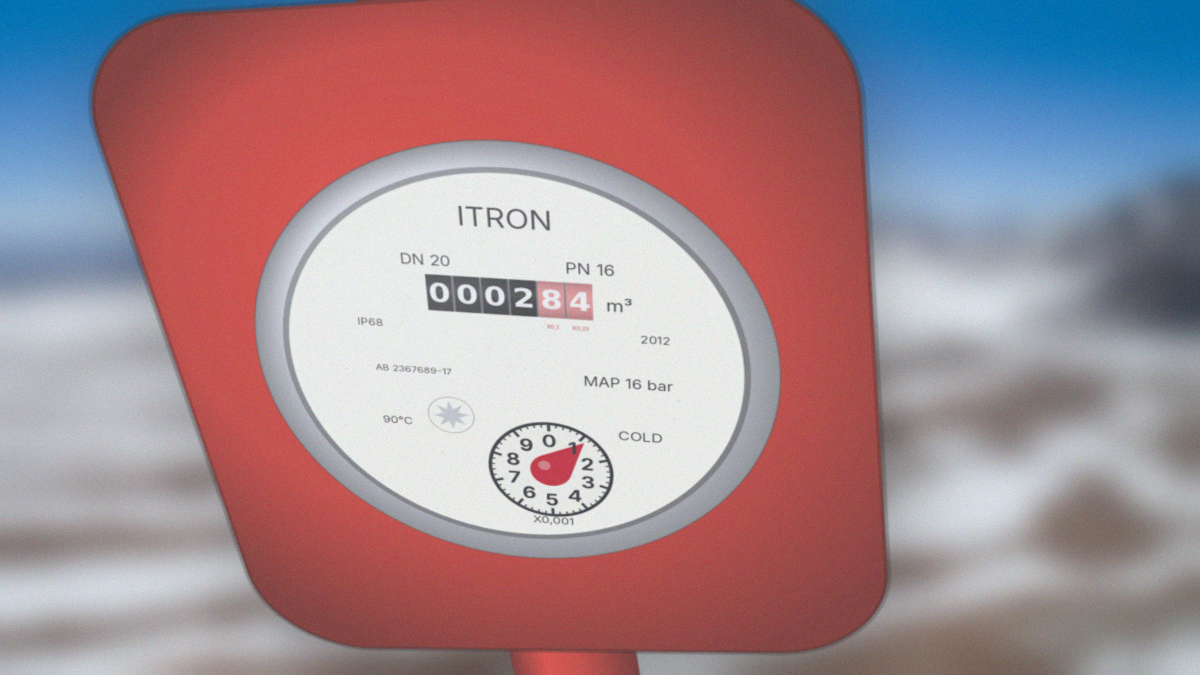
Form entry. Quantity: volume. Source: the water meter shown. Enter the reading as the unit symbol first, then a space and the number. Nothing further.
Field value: m³ 2.841
